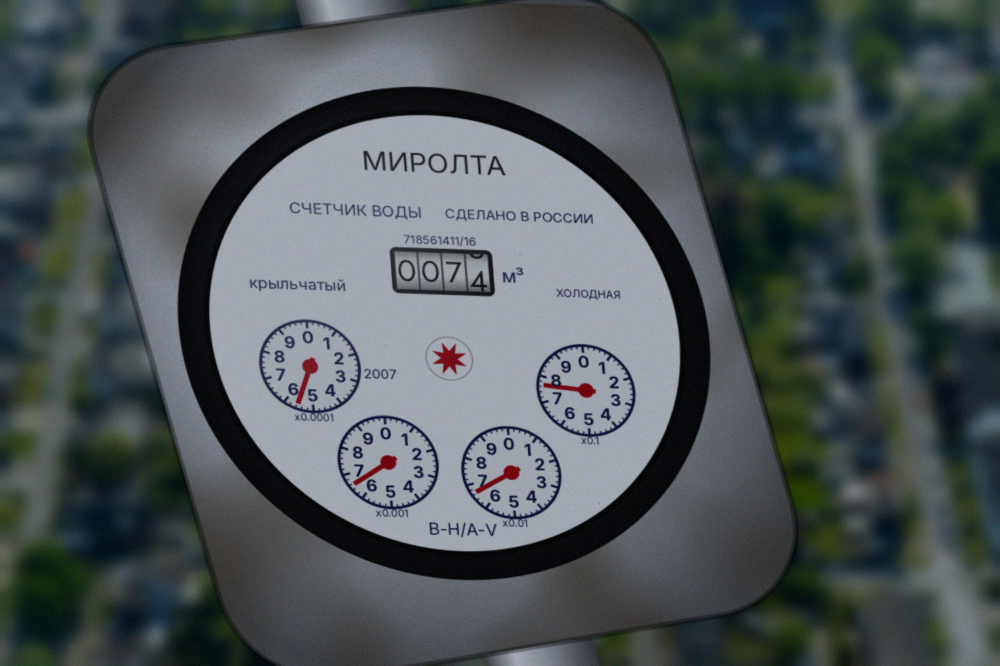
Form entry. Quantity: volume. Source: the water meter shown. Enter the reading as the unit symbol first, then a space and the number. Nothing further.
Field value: m³ 73.7665
